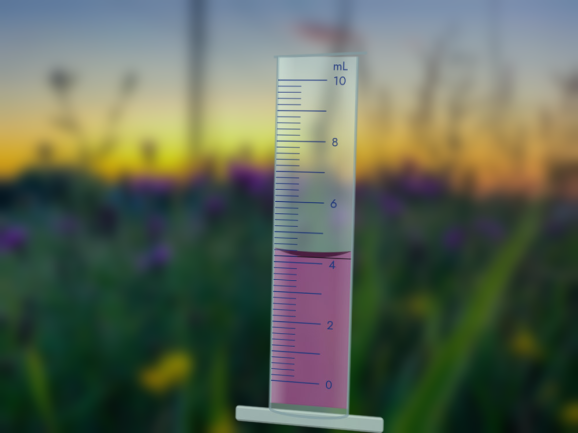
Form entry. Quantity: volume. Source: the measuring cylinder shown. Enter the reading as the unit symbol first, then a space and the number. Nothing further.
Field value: mL 4.2
